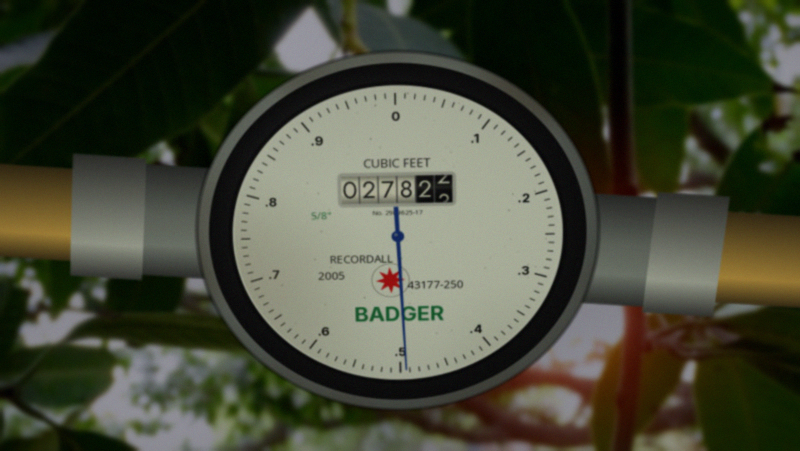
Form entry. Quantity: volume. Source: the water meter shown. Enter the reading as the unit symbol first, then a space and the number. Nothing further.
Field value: ft³ 27822.49
